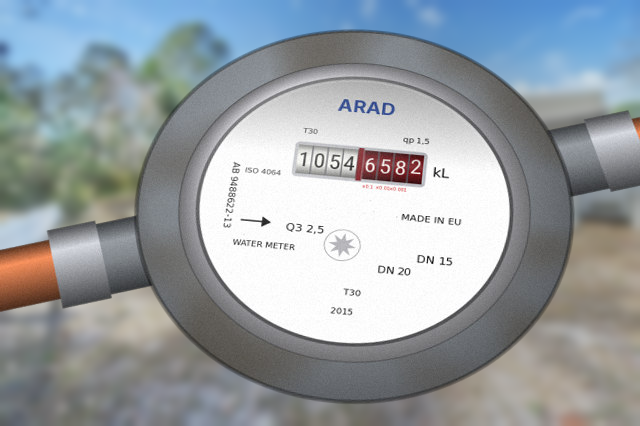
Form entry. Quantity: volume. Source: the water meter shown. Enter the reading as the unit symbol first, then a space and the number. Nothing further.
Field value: kL 1054.6582
